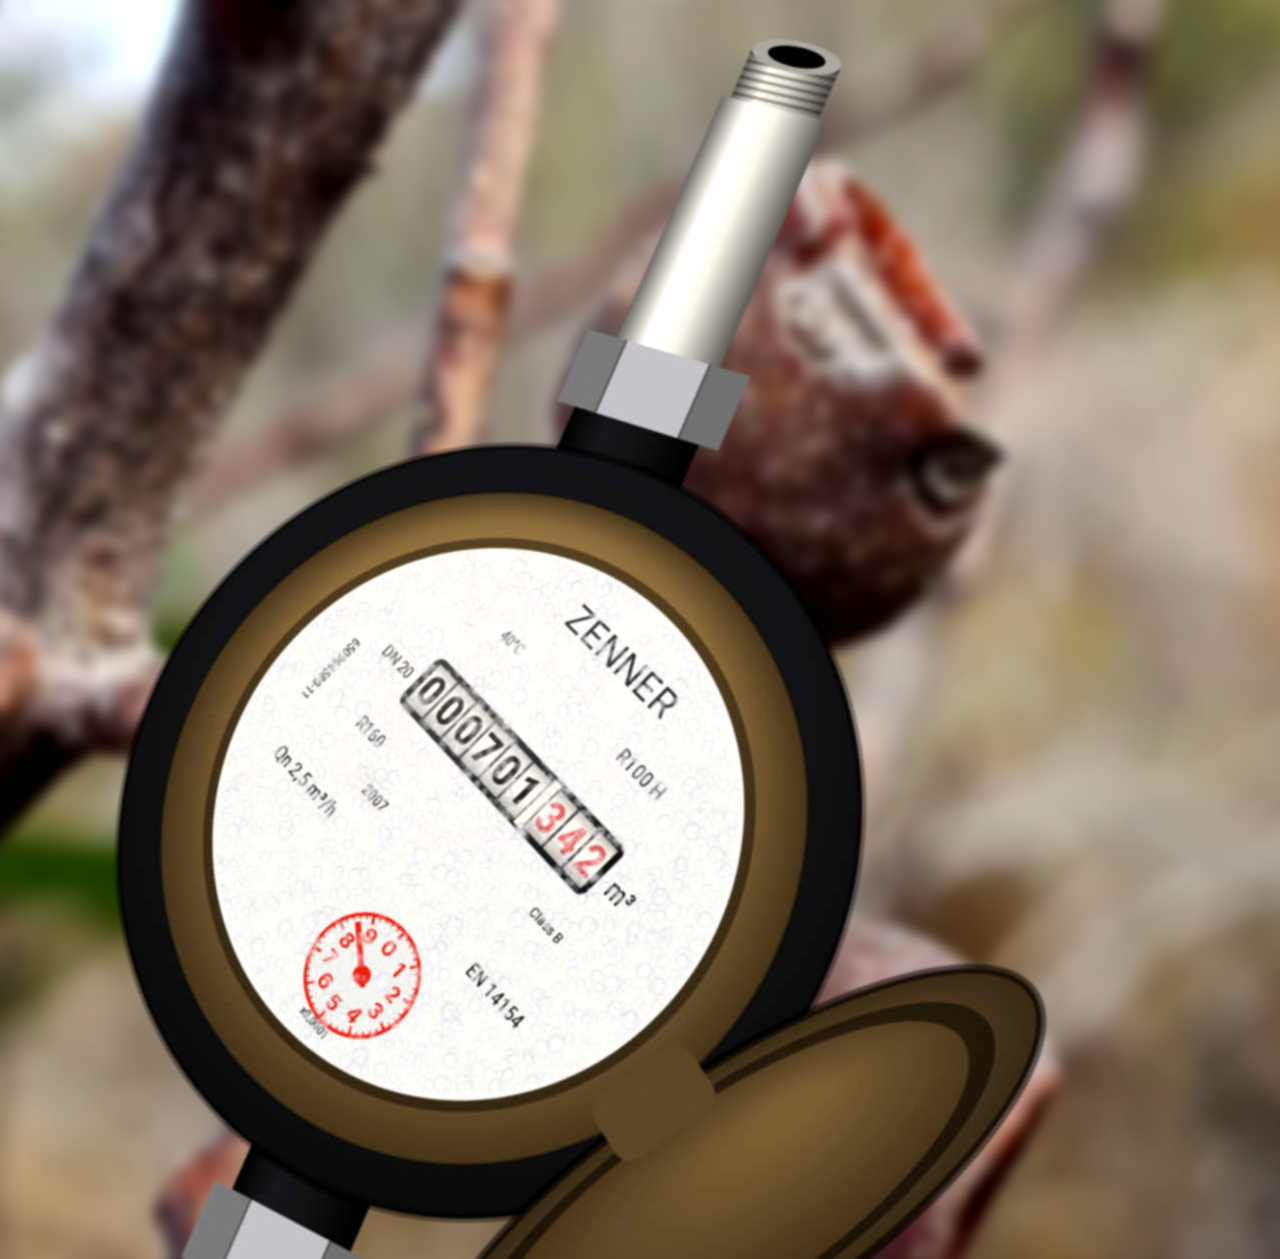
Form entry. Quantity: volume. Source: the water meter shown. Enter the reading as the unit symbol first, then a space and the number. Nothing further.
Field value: m³ 701.3428
